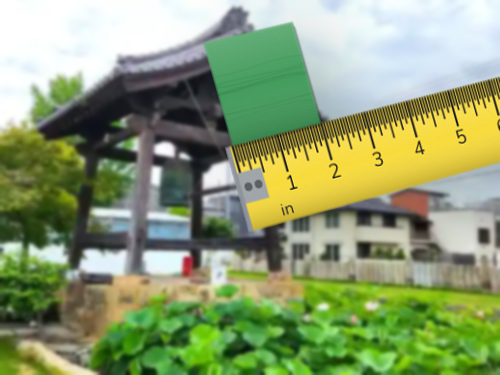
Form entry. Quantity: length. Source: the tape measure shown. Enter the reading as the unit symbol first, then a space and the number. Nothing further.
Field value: in 2
